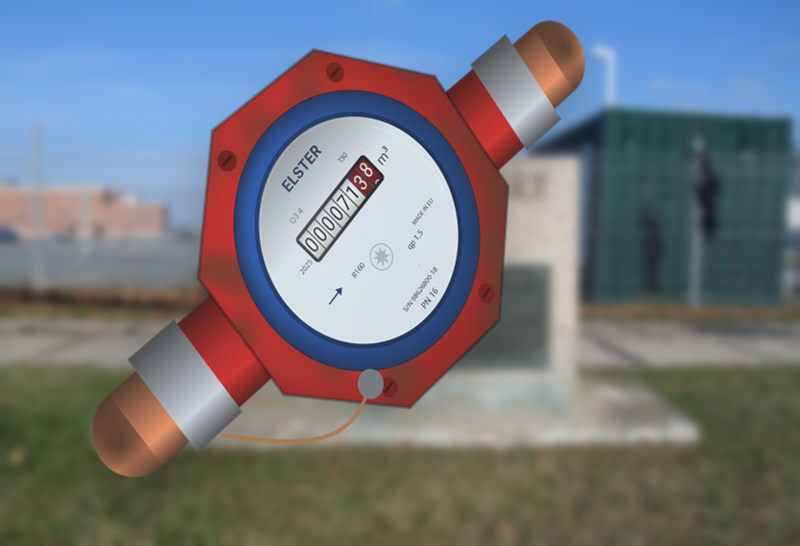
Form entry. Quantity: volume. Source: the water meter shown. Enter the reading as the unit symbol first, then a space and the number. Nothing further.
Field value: m³ 71.38
